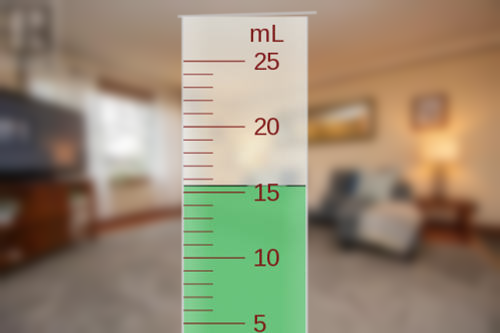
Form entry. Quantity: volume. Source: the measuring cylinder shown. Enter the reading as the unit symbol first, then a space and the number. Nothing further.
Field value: mL 15.5
